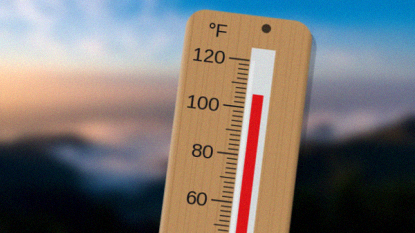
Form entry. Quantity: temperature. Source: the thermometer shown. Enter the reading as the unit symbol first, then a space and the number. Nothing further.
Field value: °F 106
